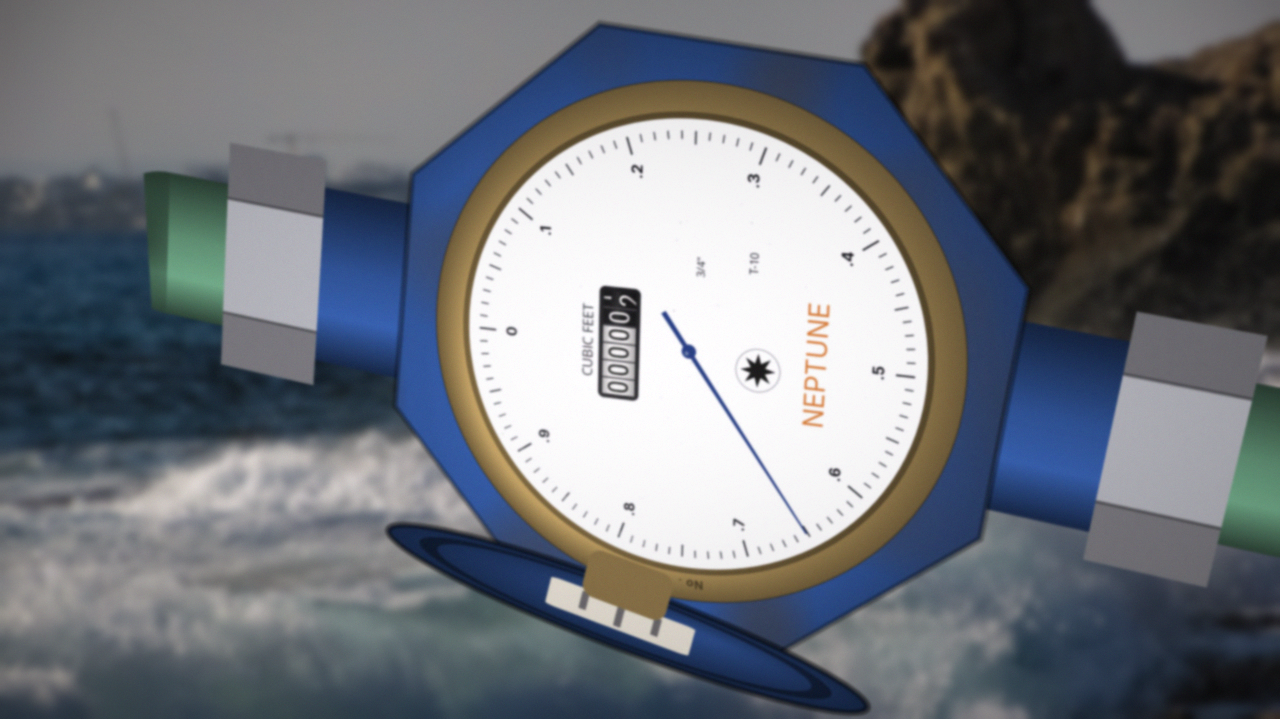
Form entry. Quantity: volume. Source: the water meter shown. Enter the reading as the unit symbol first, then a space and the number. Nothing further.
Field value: ft³ 1.65
